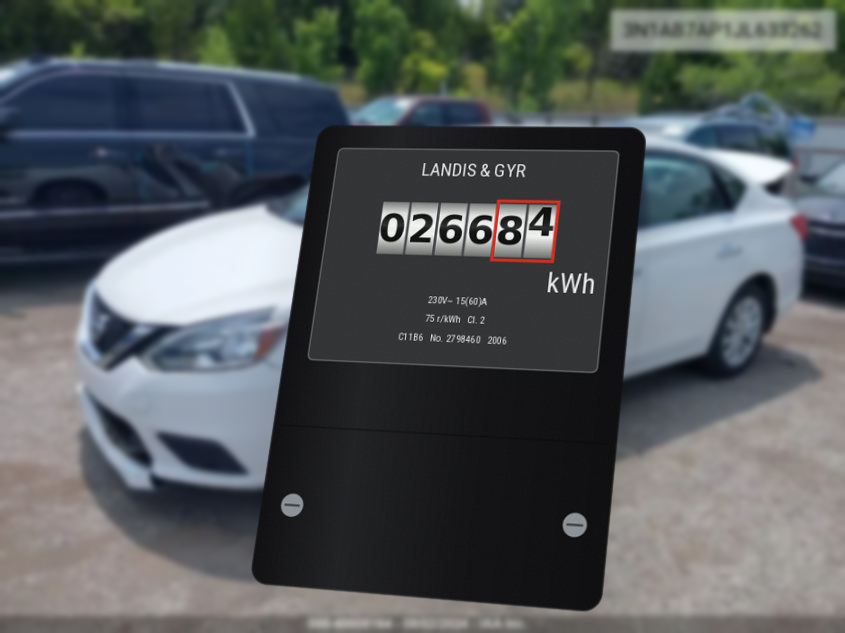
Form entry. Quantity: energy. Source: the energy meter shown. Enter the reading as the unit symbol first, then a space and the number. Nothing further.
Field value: kWh 266.84
